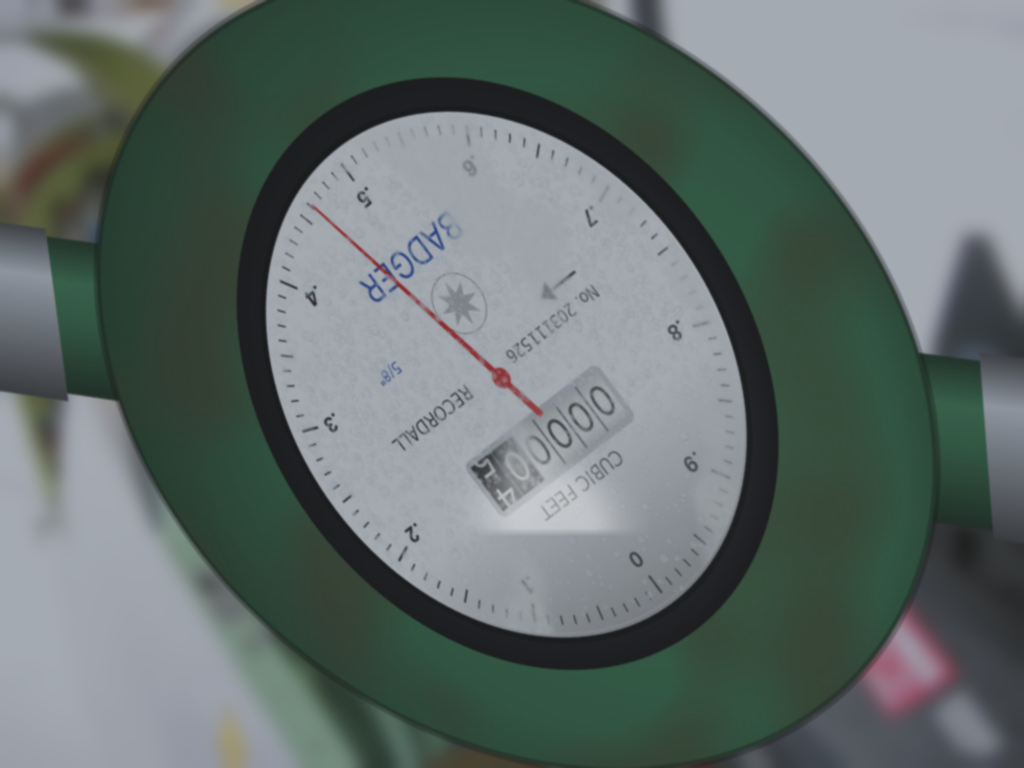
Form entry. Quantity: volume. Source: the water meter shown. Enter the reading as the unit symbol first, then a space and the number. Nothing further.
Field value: ft³ 4.46
